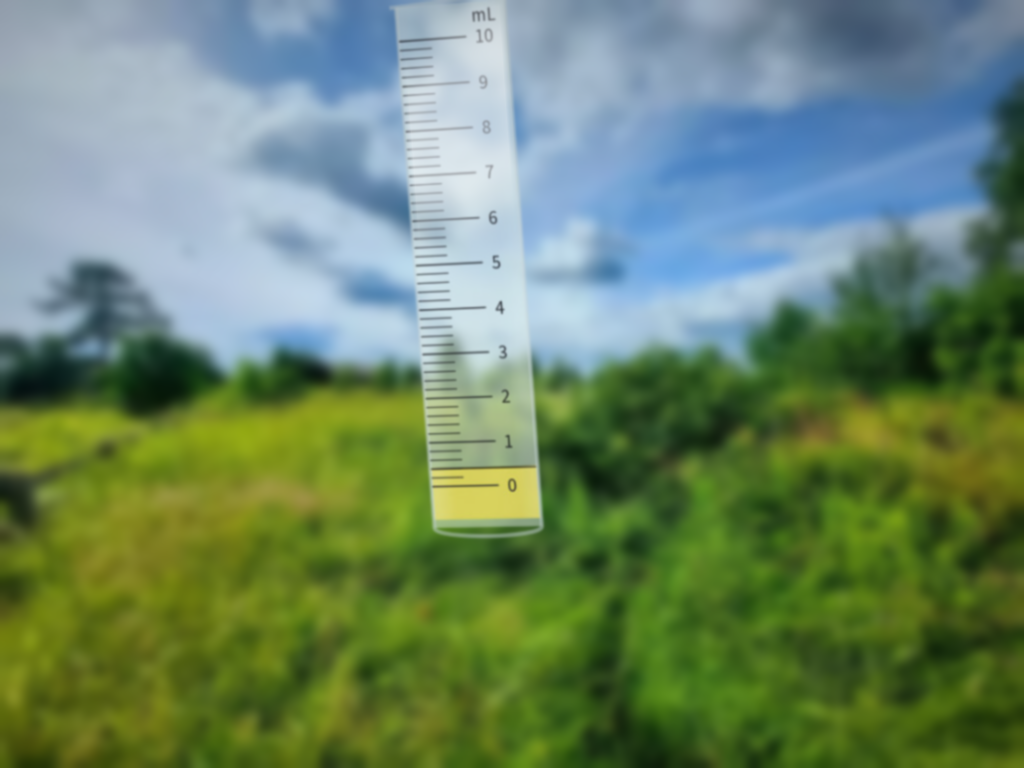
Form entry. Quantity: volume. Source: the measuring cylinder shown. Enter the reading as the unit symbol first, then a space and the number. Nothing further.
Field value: mL 0.4
